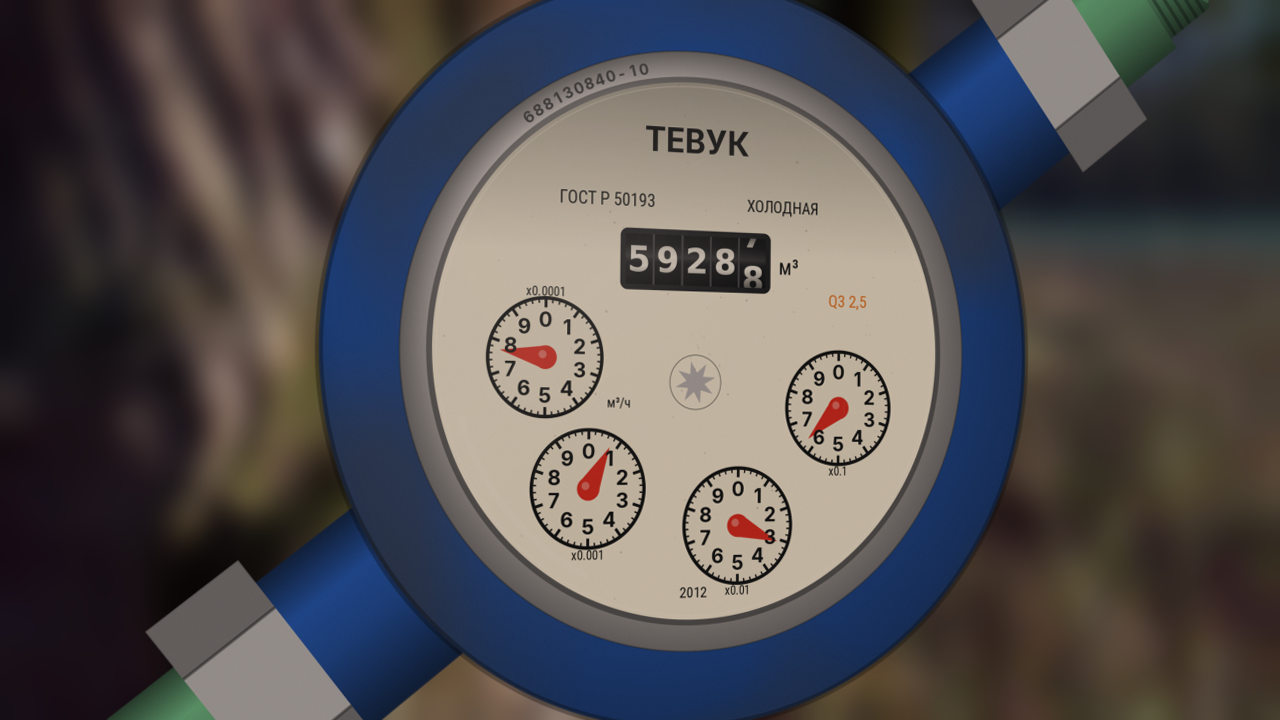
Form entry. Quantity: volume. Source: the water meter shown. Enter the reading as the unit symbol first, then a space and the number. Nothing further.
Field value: m³ 59287.6307
